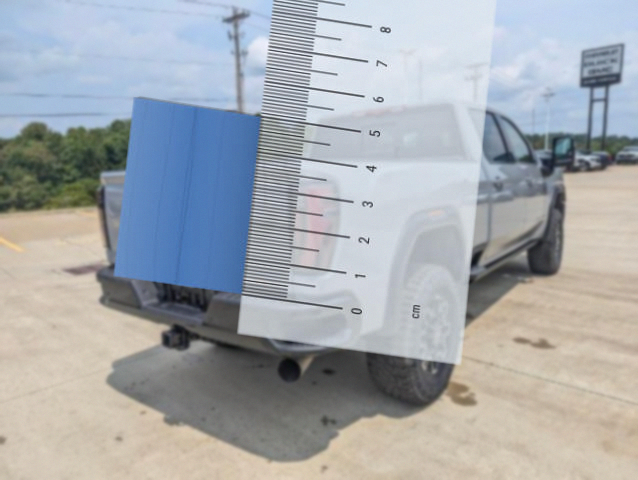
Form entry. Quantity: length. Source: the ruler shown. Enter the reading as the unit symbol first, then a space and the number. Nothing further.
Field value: cm 5
